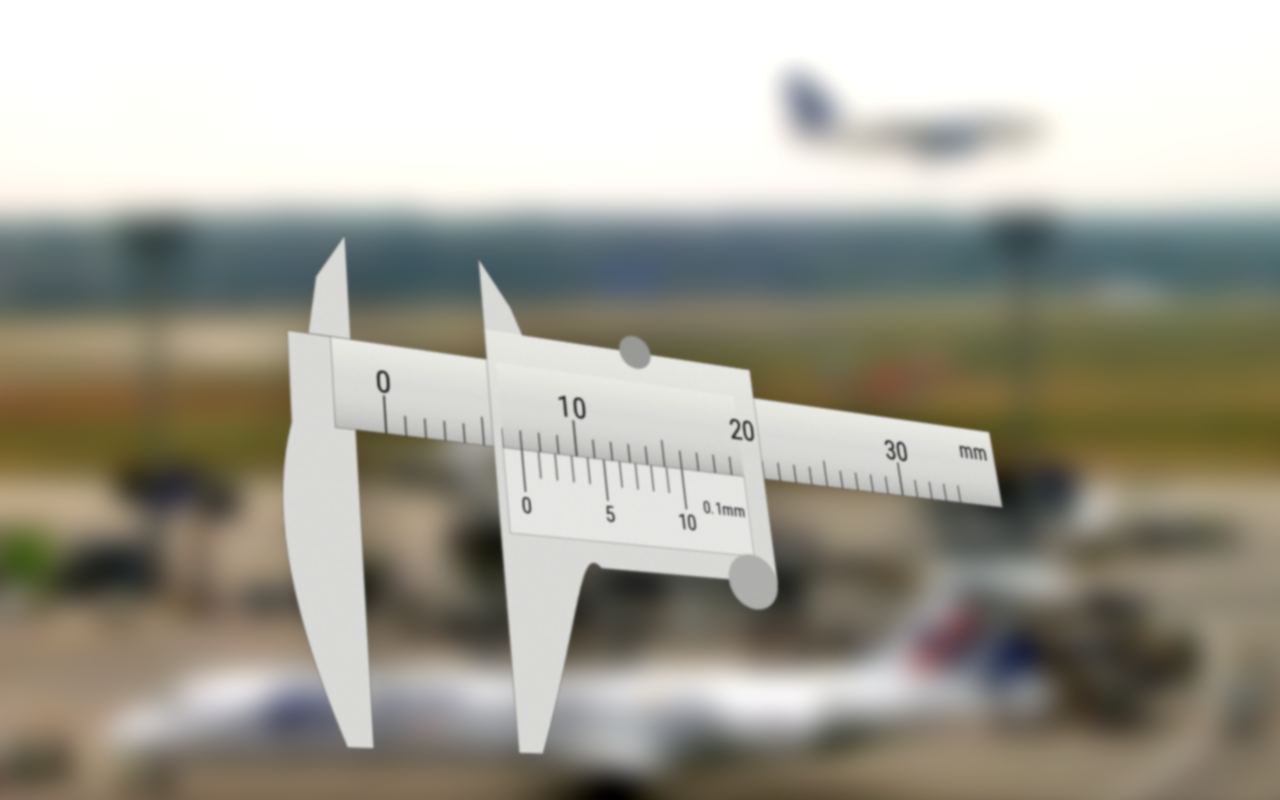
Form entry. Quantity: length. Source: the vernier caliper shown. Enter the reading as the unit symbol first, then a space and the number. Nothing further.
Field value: mm 7.0
